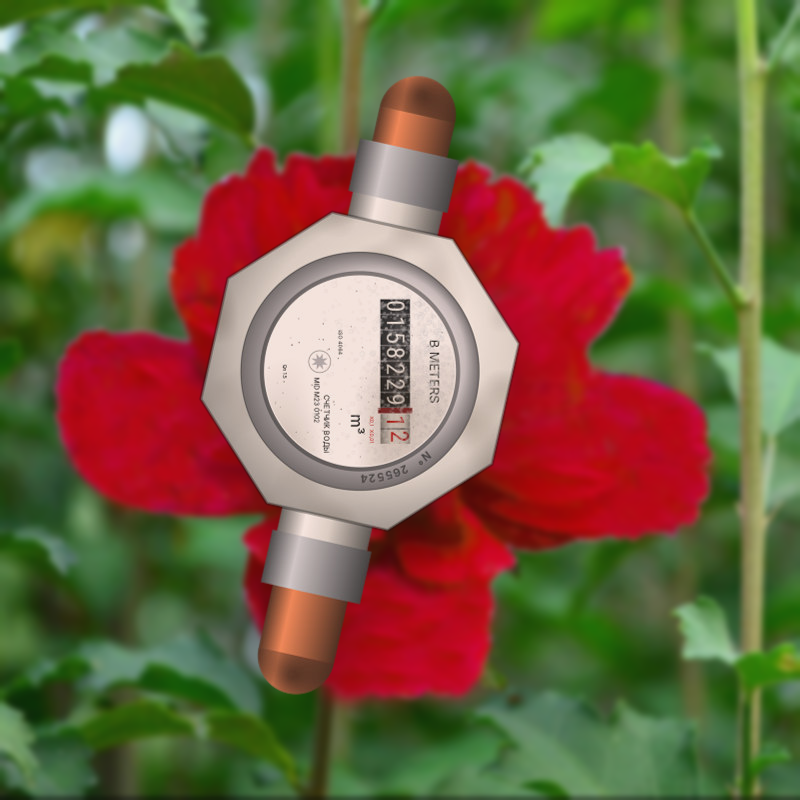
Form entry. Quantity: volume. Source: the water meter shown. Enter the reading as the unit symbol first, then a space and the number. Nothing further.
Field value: m³ 158229.12
